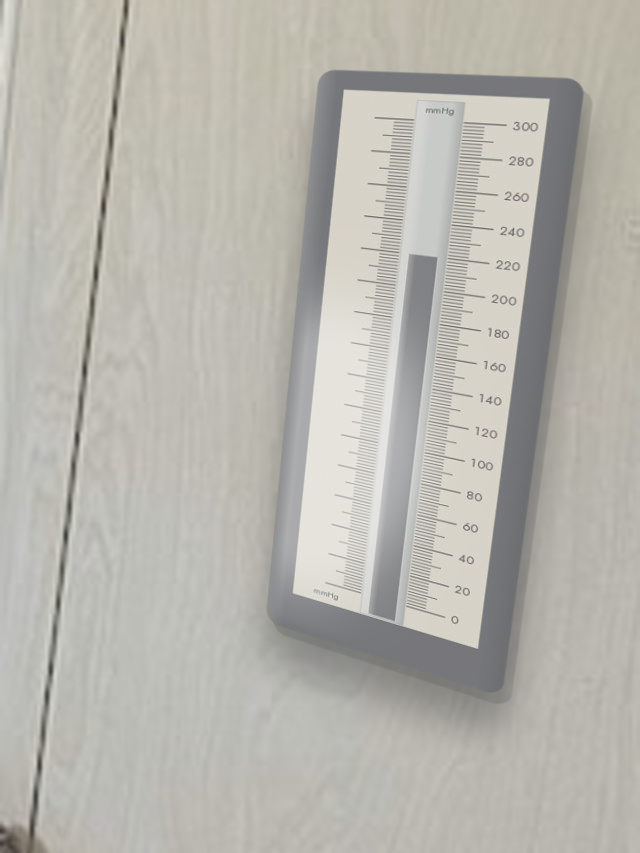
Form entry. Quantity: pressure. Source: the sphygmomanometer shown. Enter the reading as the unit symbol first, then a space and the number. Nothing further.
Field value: mmHg 220
